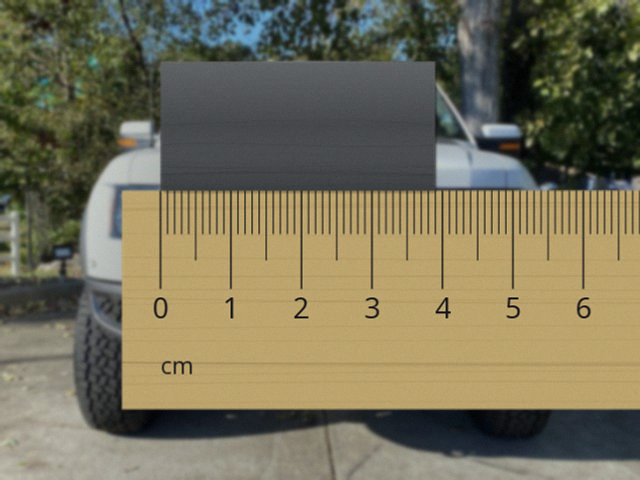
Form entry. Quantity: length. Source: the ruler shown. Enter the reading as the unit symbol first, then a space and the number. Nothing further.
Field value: cm 3.9
